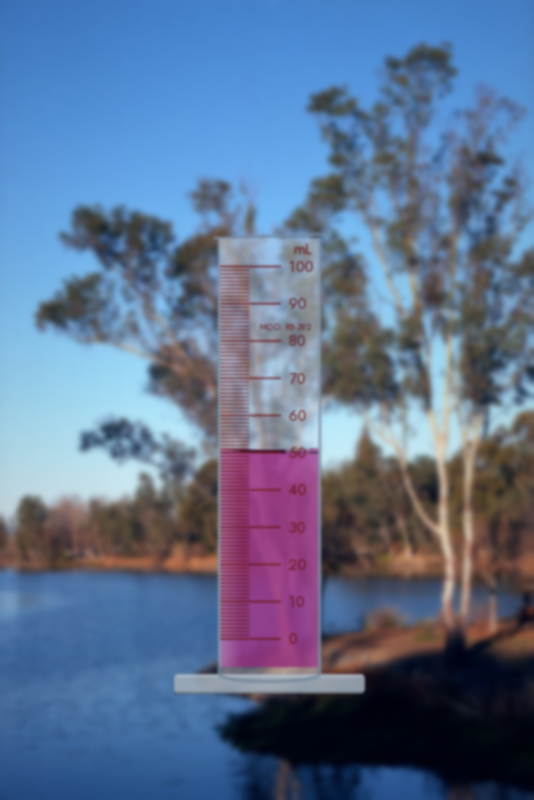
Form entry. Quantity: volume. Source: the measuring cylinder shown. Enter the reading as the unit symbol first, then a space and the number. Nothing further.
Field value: mL 50
